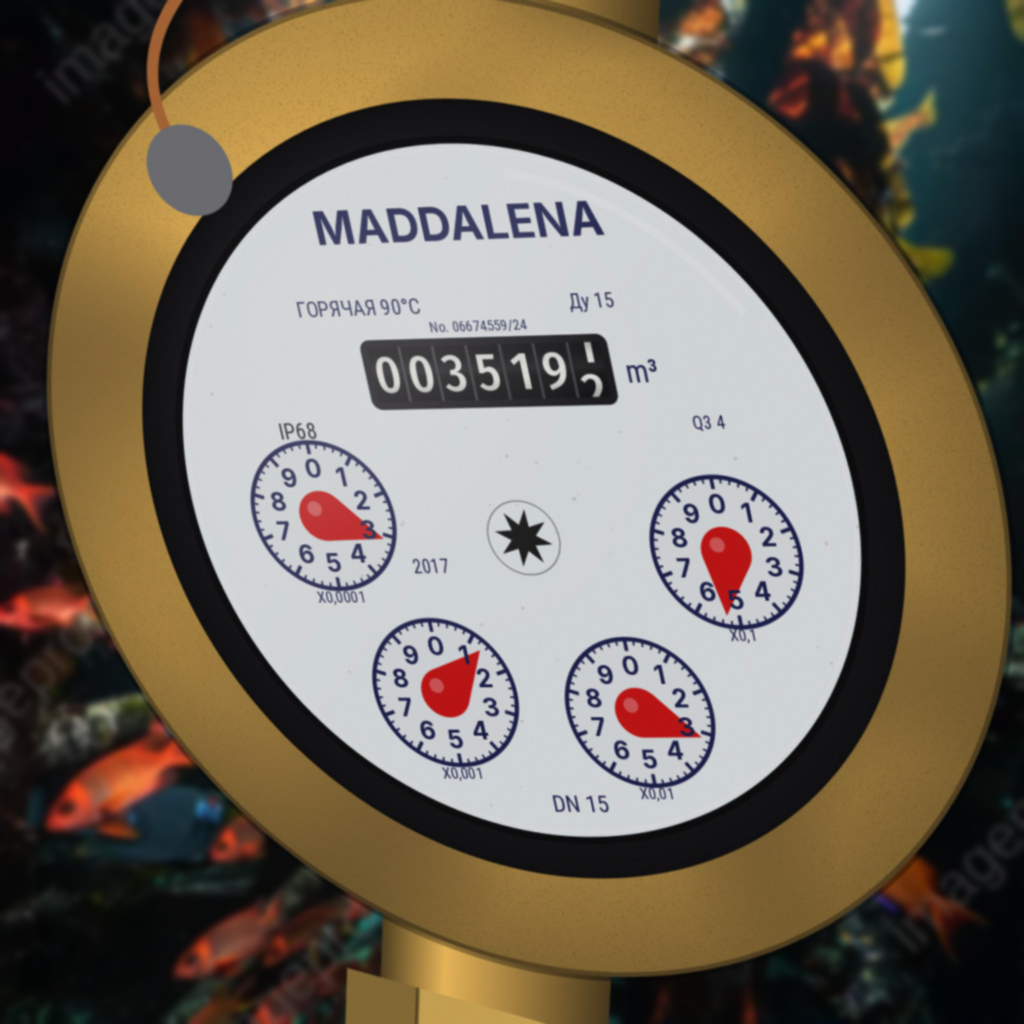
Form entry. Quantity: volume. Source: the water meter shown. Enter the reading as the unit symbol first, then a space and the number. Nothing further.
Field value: m³ 35191.5313
